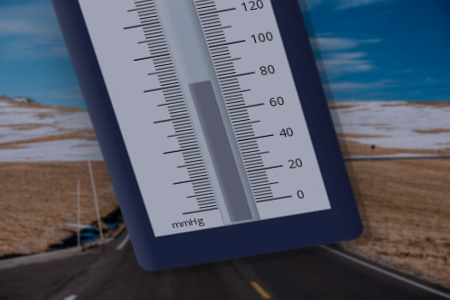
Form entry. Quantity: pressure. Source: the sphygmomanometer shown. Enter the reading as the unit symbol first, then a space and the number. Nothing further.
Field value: mmHg 80
